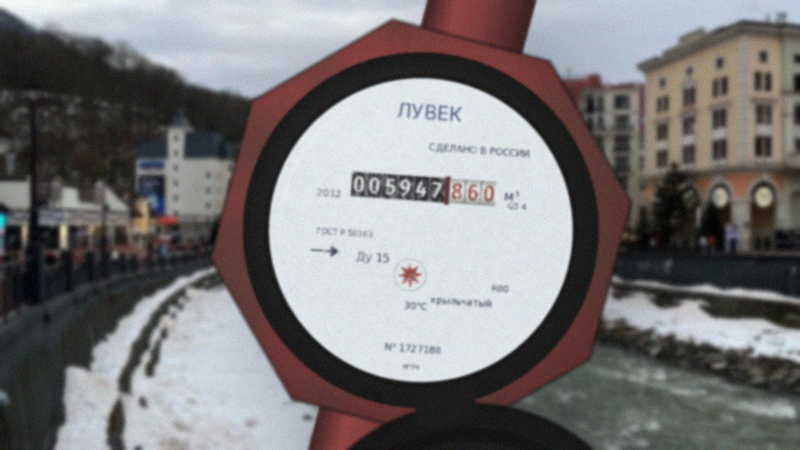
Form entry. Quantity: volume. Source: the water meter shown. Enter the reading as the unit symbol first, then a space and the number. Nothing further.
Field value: m³ 5947.860
